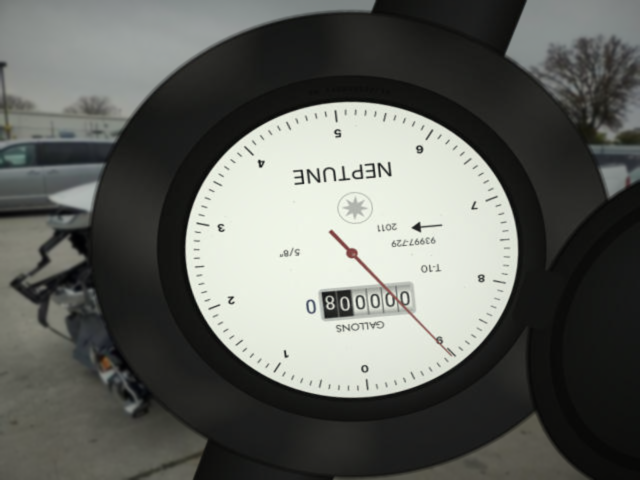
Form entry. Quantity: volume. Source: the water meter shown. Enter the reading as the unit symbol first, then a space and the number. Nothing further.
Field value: gal 79.0
